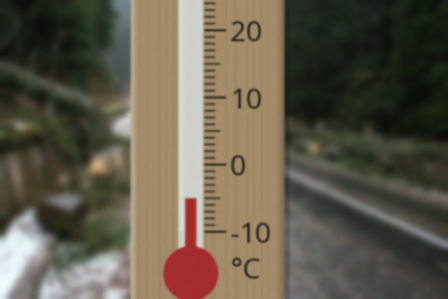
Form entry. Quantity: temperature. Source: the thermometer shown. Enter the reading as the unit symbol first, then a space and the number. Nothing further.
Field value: °C -5
